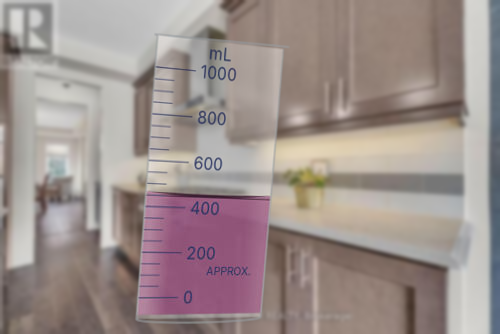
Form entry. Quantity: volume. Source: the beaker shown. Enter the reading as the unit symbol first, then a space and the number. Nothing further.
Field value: mL 450
